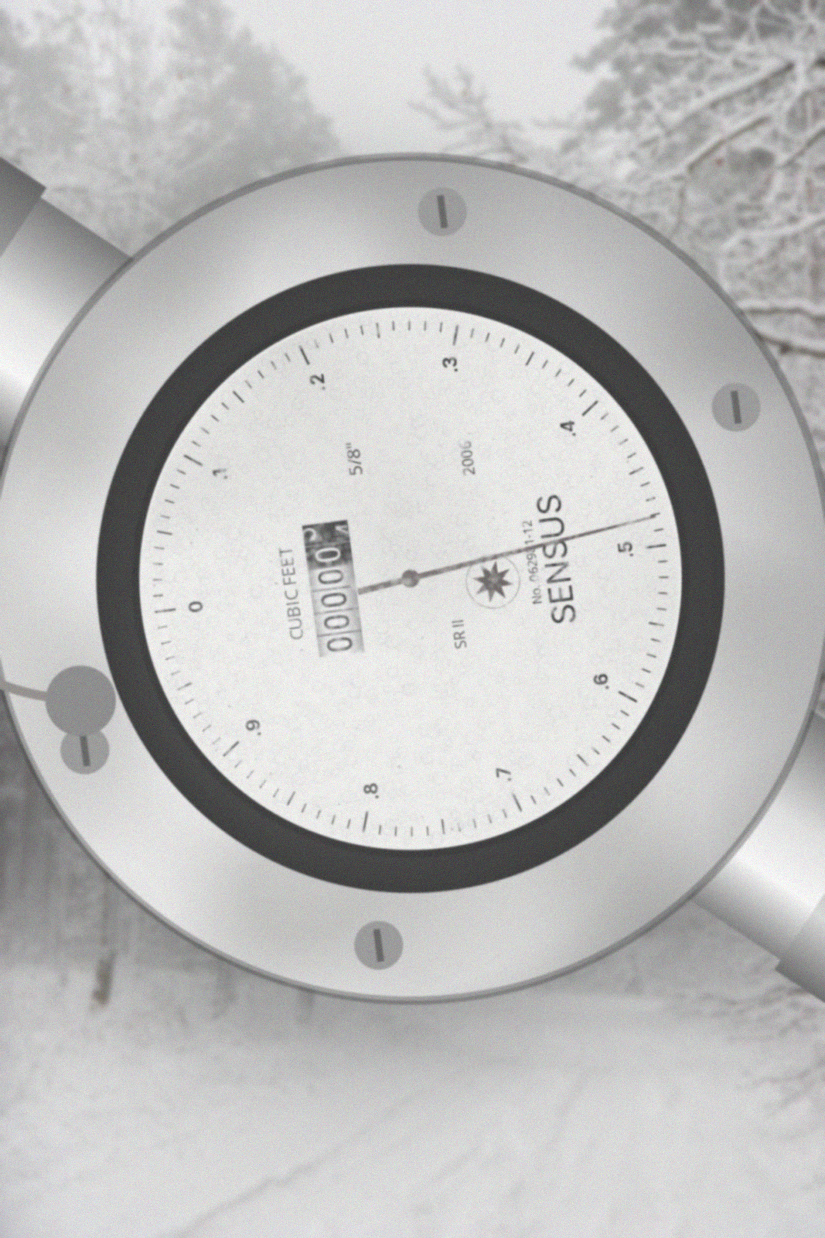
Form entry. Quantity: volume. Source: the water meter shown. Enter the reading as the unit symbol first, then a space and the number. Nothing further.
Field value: ft³ 3.48
